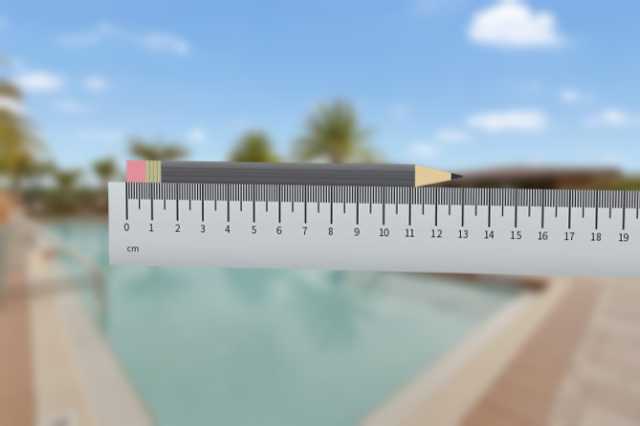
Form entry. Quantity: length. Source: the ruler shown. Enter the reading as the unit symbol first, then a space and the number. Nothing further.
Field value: cm 13
